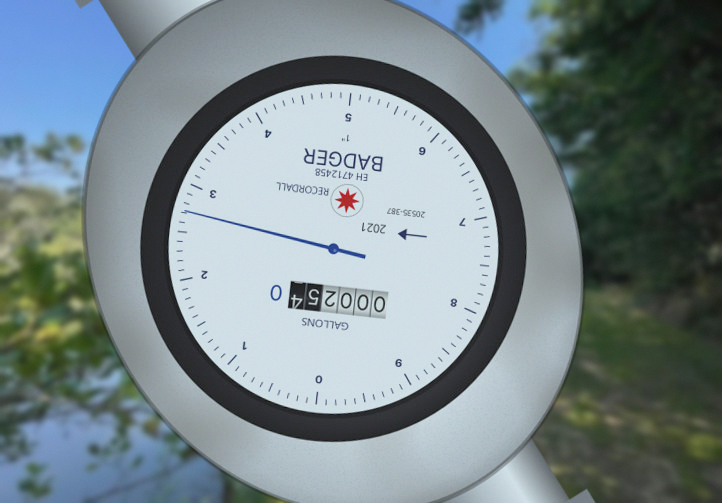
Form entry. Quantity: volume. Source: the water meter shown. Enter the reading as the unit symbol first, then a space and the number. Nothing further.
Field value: gal 2542.7
